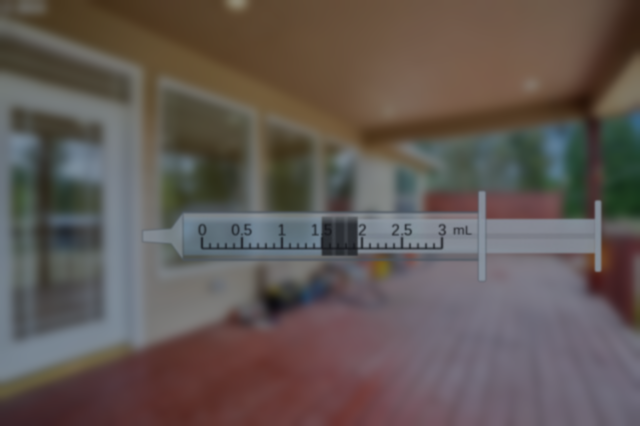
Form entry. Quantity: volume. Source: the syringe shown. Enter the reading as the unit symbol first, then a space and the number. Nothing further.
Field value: mL 1.5
